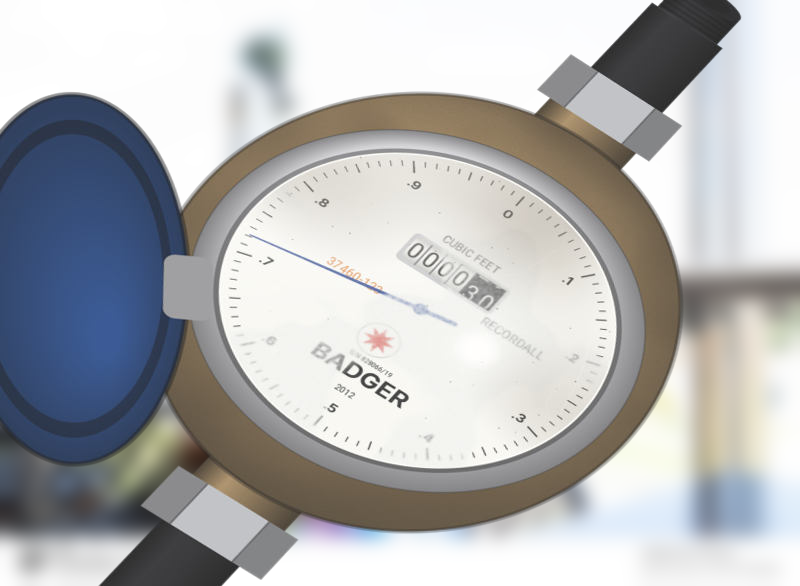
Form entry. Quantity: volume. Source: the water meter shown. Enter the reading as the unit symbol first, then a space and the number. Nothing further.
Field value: ft³ 29.72
